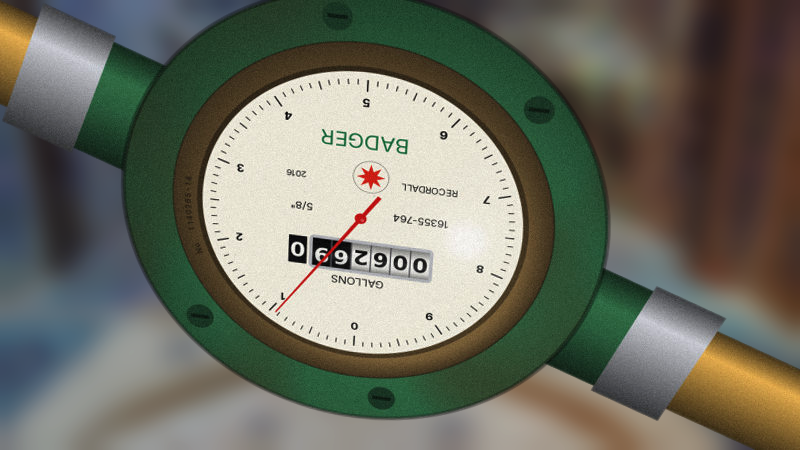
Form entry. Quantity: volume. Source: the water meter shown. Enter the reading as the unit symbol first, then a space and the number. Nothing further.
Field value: gal 62690.9
